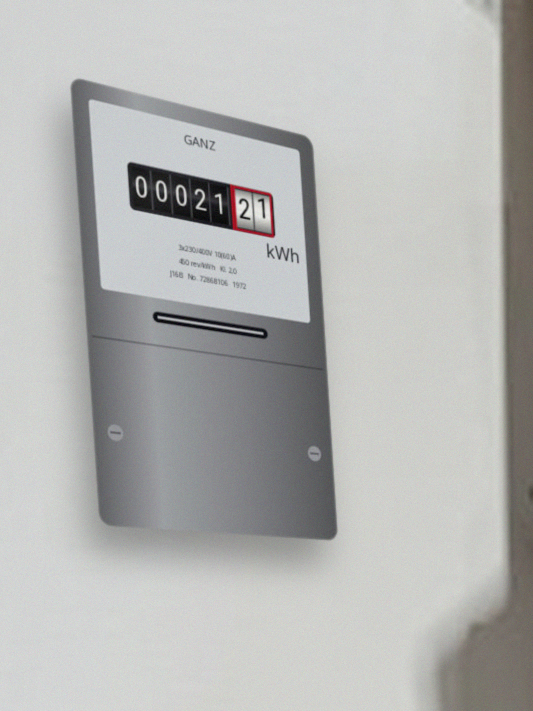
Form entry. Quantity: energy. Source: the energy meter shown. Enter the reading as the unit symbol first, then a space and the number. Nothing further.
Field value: kWh 21.21
